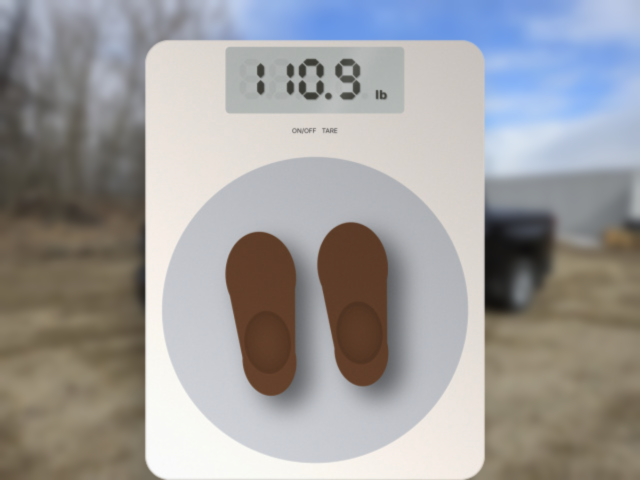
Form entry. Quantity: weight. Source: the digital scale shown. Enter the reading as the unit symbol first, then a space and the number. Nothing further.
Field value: lb 110.9
